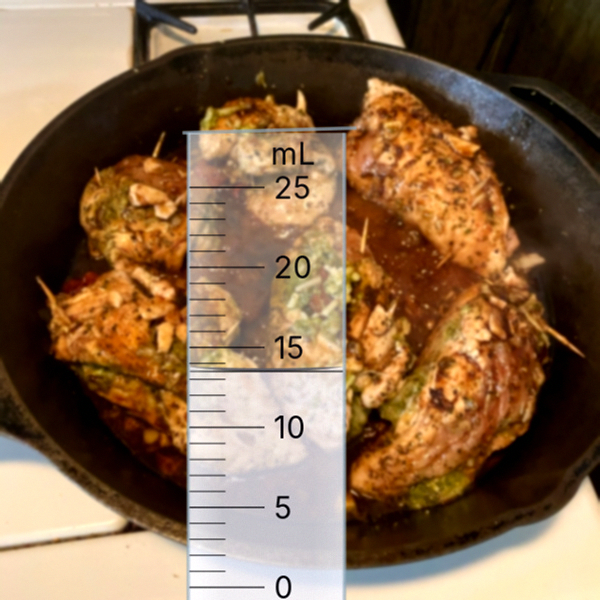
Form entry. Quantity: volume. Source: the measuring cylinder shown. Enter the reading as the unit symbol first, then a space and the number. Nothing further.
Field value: mL 13.5
